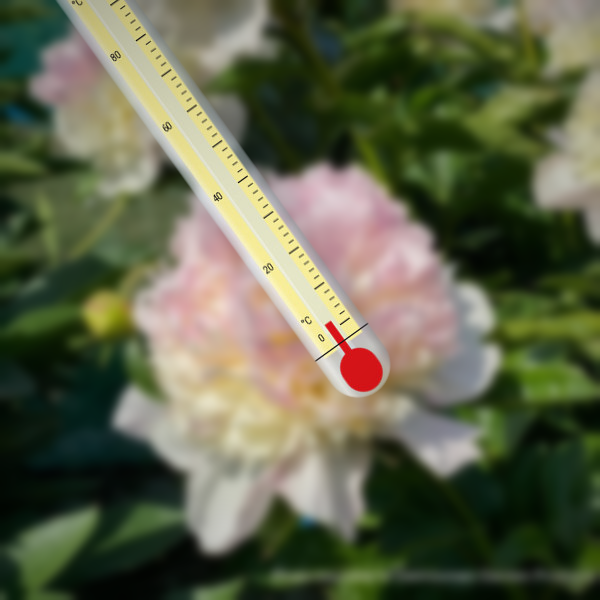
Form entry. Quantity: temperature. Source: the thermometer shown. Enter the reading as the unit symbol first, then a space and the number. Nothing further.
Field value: °C 2
